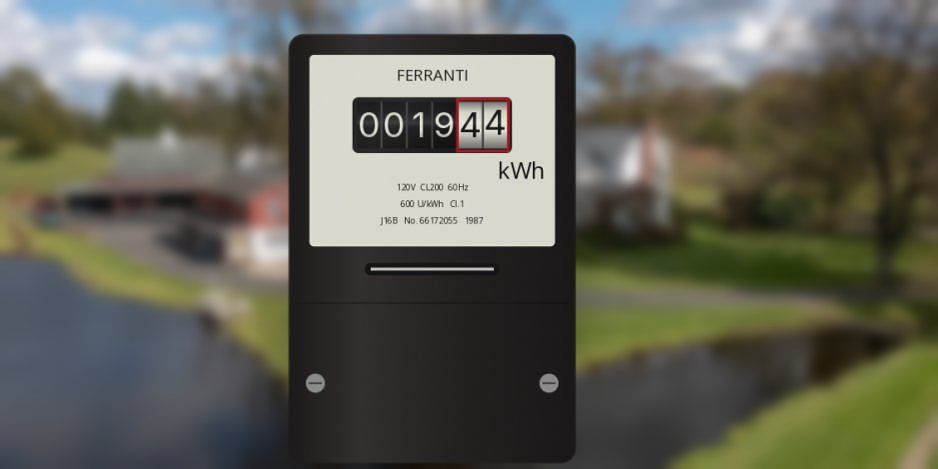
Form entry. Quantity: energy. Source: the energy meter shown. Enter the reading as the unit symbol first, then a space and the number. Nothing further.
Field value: kWh 19.44
